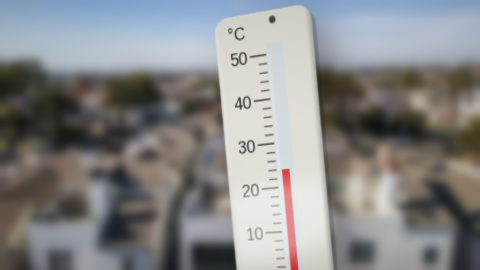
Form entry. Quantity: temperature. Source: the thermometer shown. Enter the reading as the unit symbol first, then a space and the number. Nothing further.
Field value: °C 24
